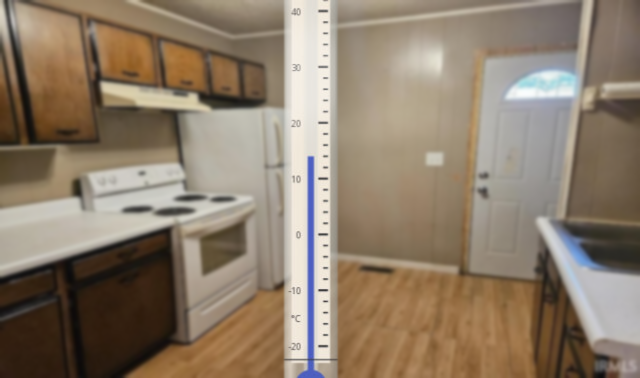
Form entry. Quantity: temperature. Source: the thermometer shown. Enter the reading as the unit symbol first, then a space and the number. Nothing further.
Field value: °C 14
